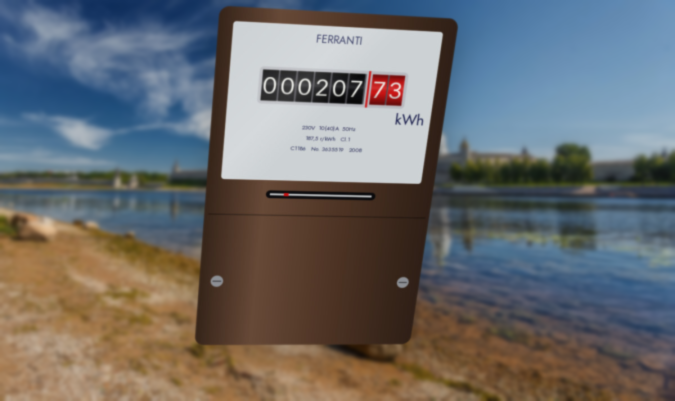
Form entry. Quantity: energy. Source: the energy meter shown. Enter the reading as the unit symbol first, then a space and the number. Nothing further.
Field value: kWh 207.73
